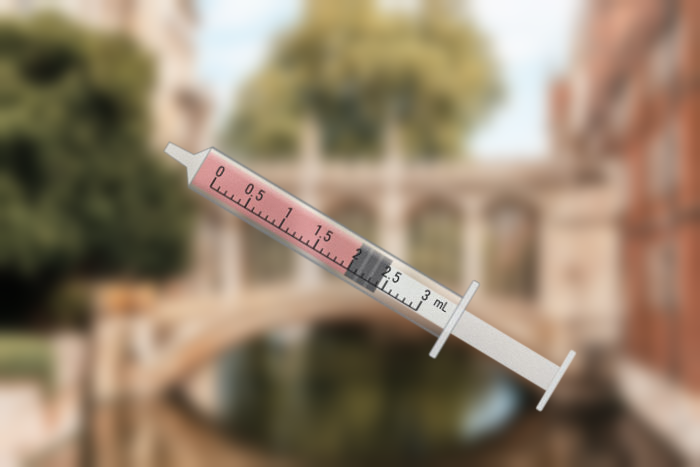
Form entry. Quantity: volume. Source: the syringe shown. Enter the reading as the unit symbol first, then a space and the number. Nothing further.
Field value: mL 2
